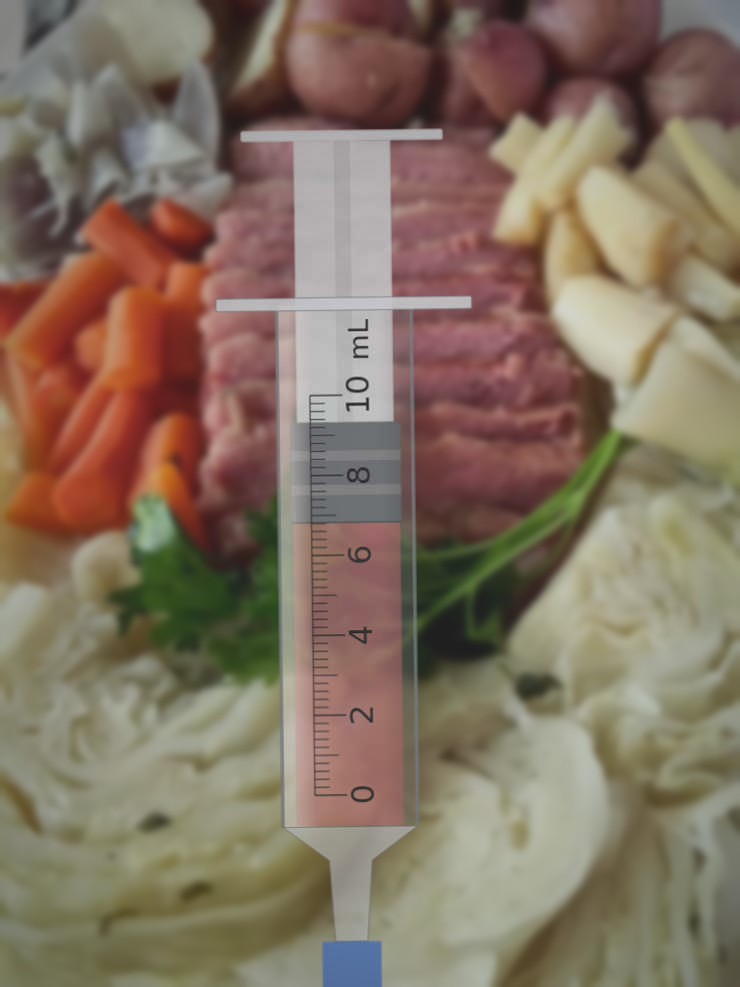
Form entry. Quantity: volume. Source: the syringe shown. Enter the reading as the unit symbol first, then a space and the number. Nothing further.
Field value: mL 6.8
